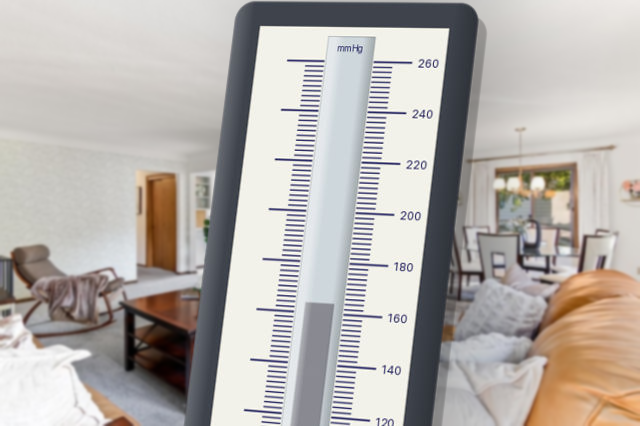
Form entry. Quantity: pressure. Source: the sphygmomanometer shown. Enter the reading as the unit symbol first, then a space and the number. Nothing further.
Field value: mmHg 164
